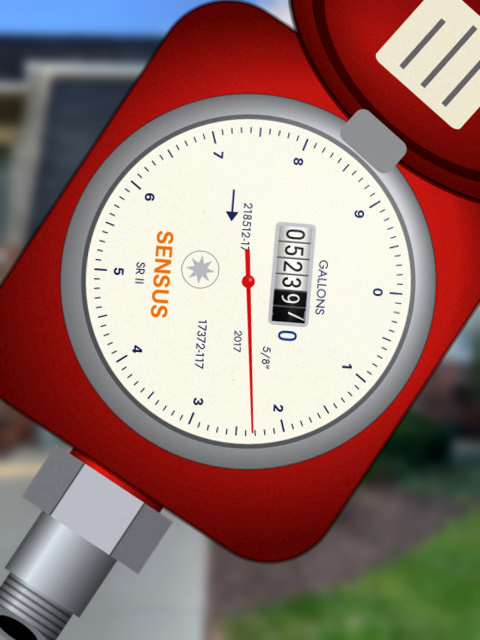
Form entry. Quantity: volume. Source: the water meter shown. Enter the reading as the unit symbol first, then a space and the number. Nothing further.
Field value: gal 523972.3
